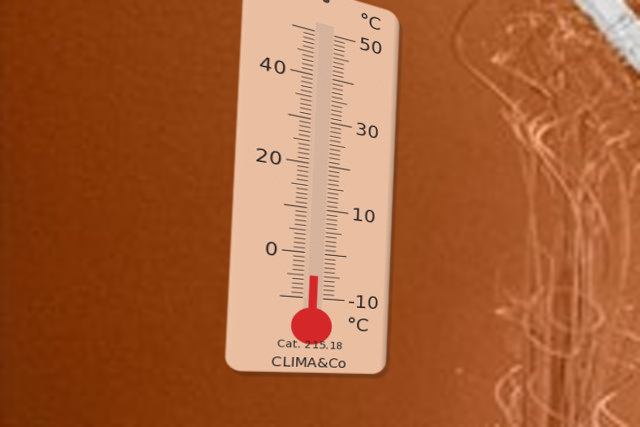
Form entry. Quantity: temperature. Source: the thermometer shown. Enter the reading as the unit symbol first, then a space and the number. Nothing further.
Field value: °C -5
